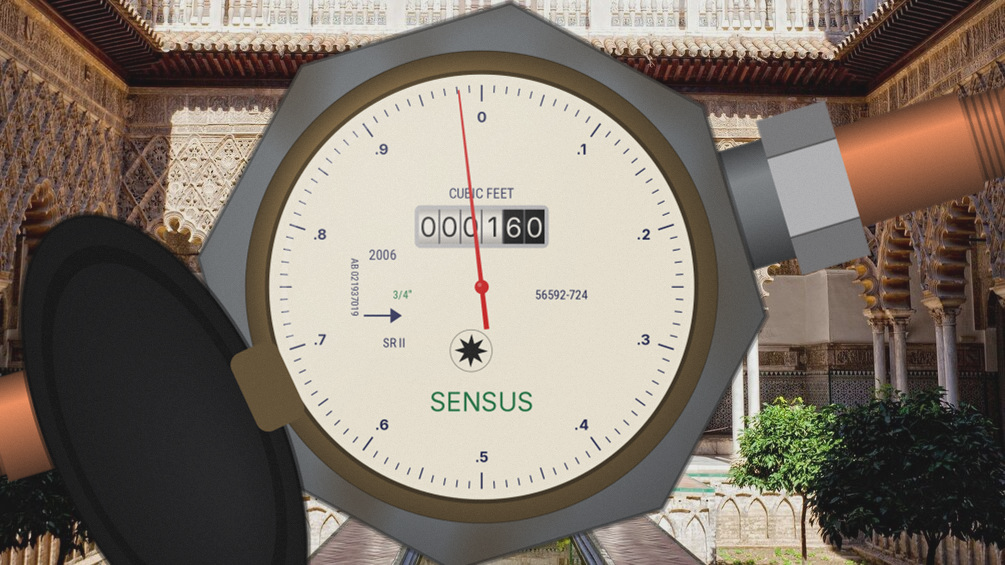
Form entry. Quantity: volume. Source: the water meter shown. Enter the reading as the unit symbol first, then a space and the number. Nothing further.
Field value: ft³ 159.98
